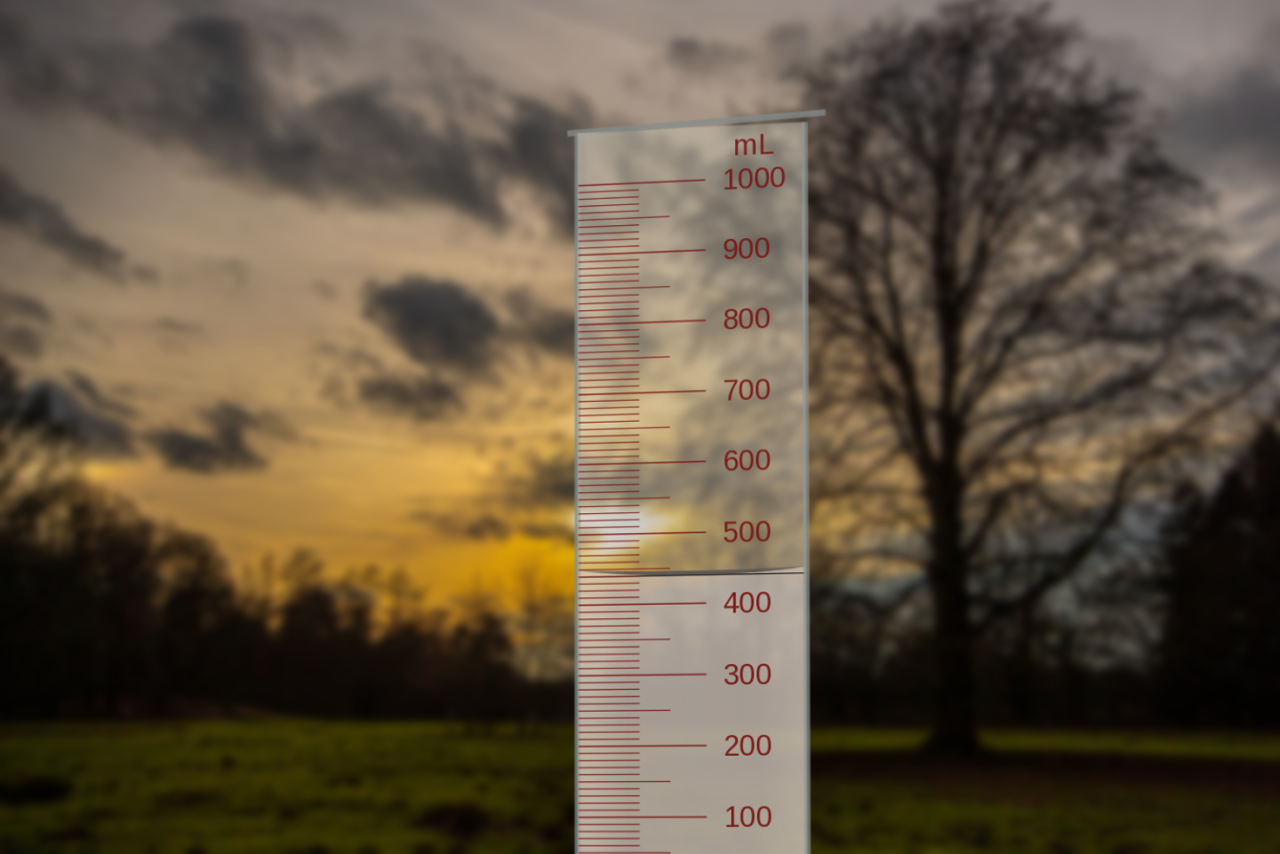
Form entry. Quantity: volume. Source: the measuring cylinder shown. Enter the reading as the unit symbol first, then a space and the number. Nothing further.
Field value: mL 440
